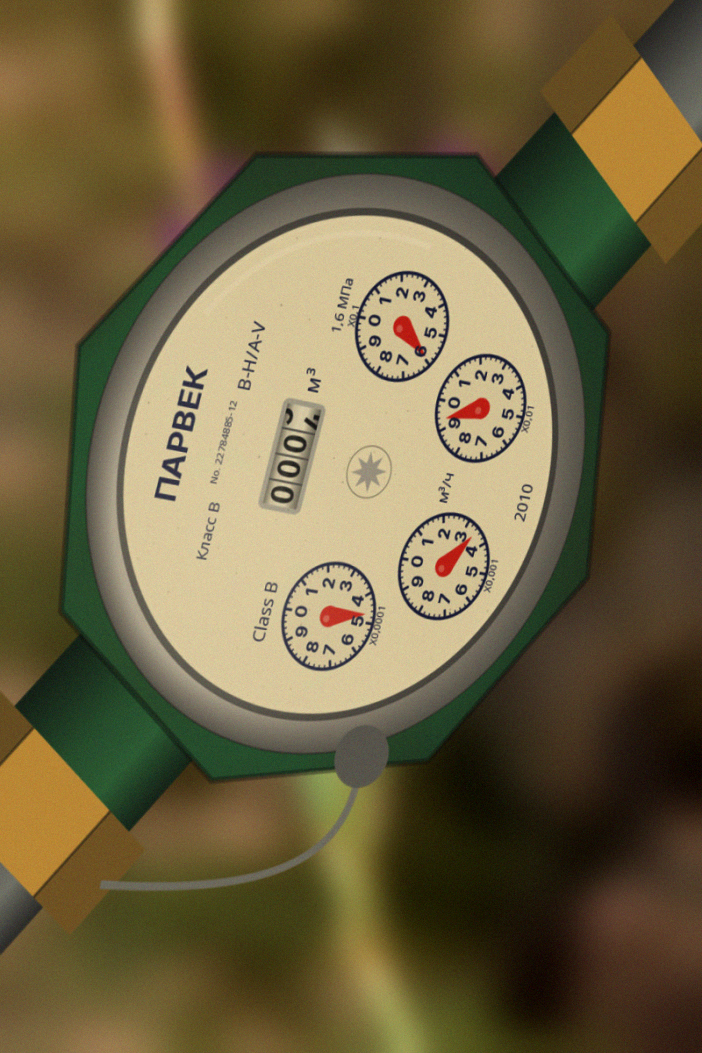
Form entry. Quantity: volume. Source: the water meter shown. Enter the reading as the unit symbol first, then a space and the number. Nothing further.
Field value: m³ 3.5934
